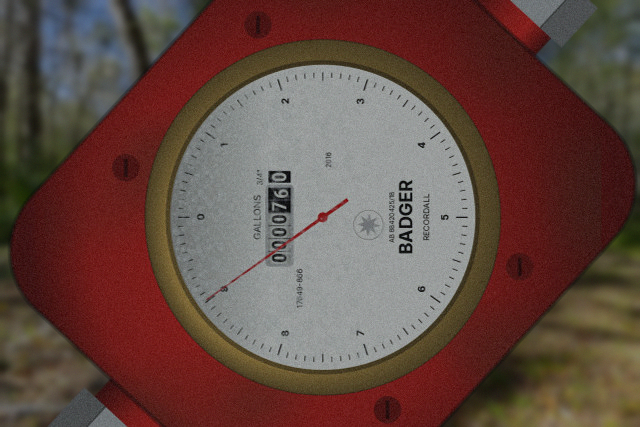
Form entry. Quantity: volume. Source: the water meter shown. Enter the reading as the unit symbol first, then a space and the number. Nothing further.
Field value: gal 759.0
